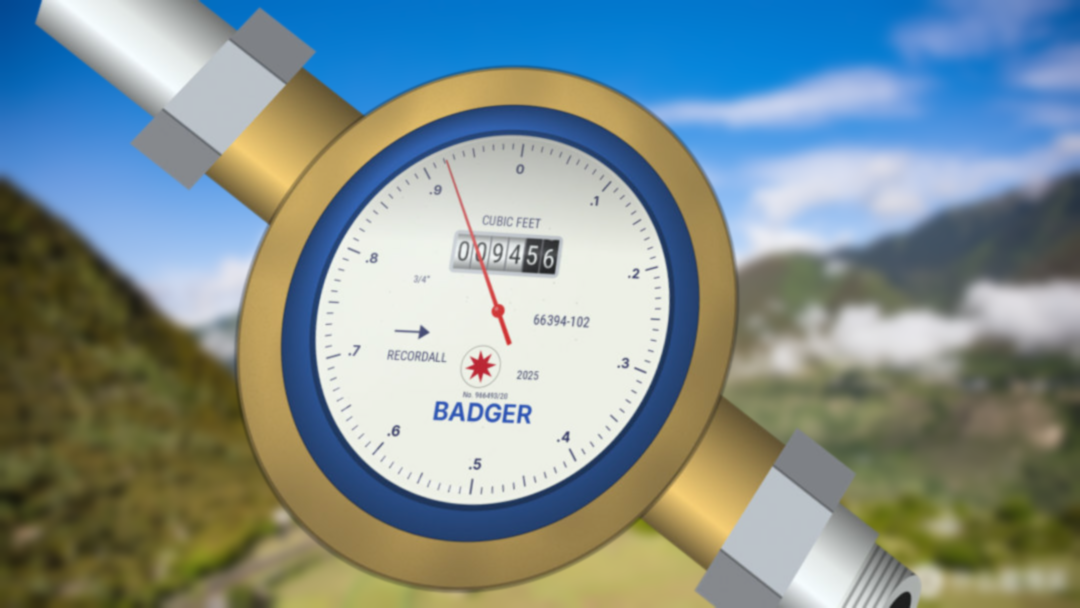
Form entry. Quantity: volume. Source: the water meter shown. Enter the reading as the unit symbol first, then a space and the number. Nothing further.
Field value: ft³ 9455.92
